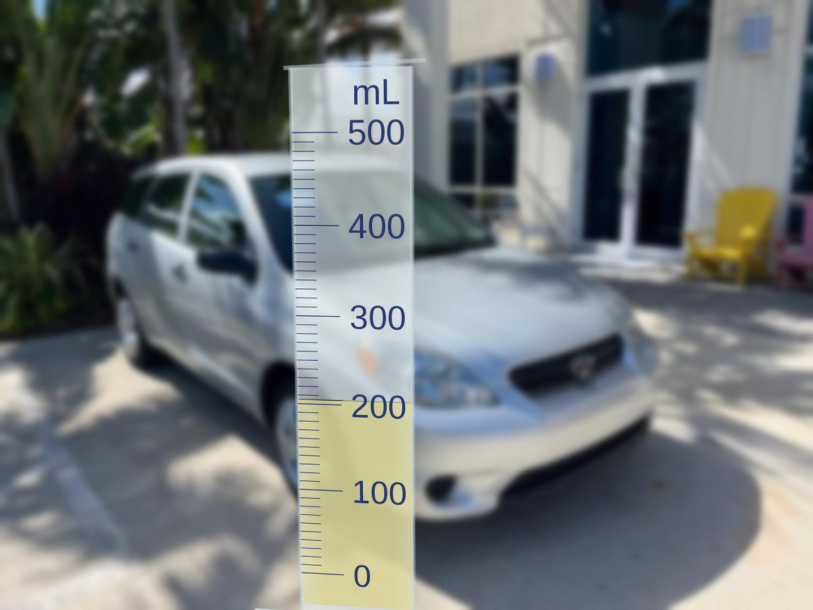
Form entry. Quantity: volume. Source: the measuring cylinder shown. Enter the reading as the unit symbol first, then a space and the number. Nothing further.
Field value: mL 205
